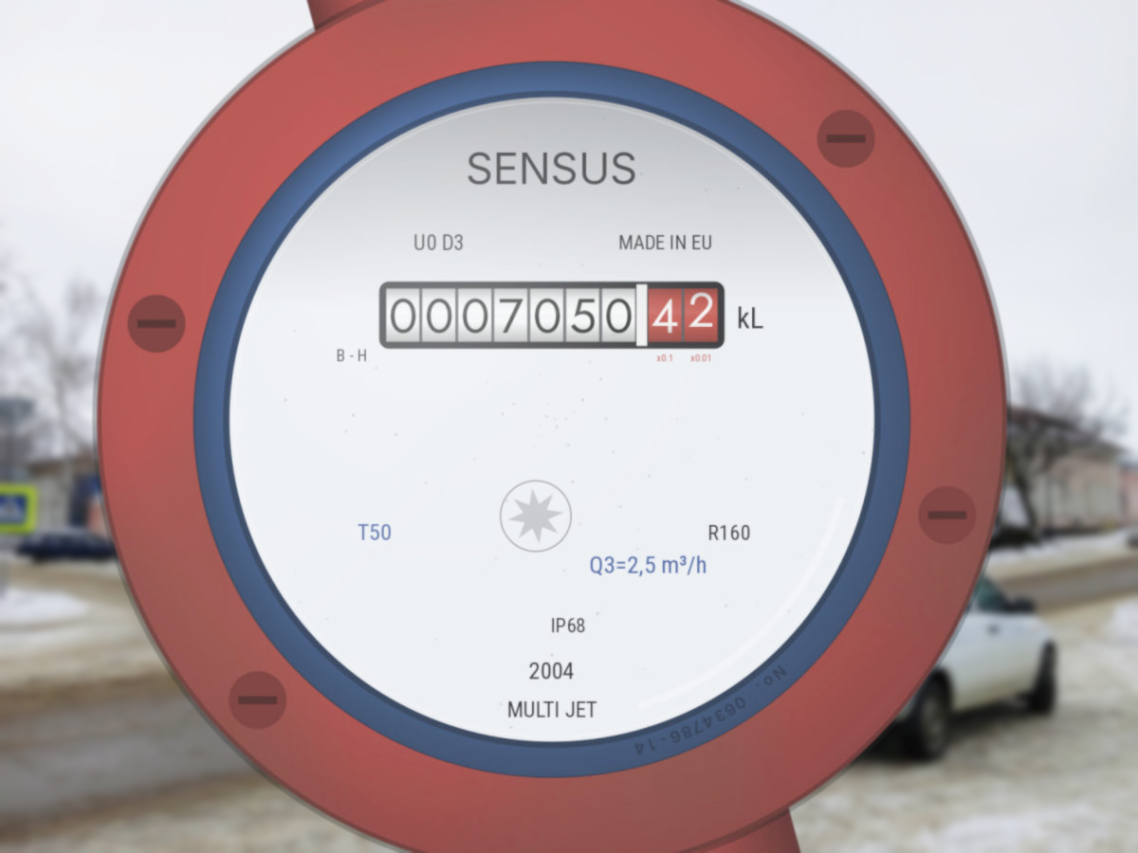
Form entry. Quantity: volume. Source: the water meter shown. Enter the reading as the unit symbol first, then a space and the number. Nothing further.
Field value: kL 7050.42
